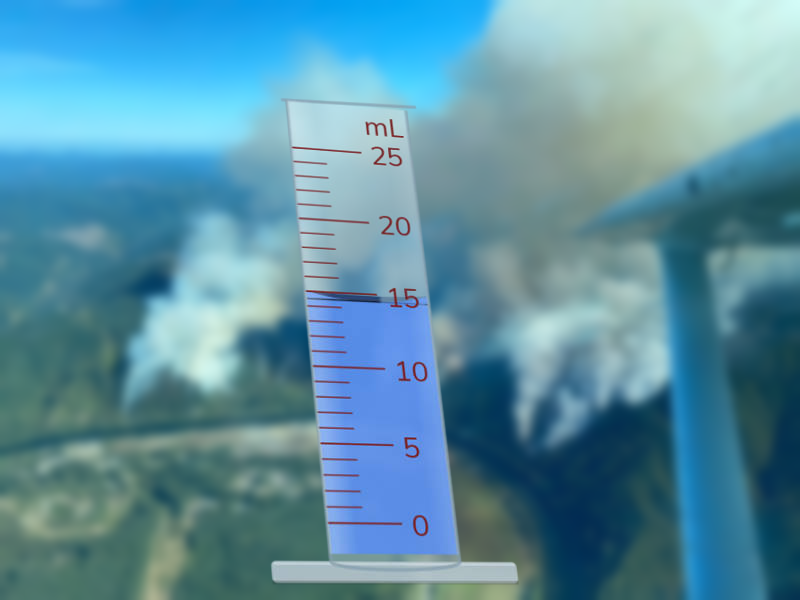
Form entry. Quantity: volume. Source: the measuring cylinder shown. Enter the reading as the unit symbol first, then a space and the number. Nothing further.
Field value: mL 14.5
